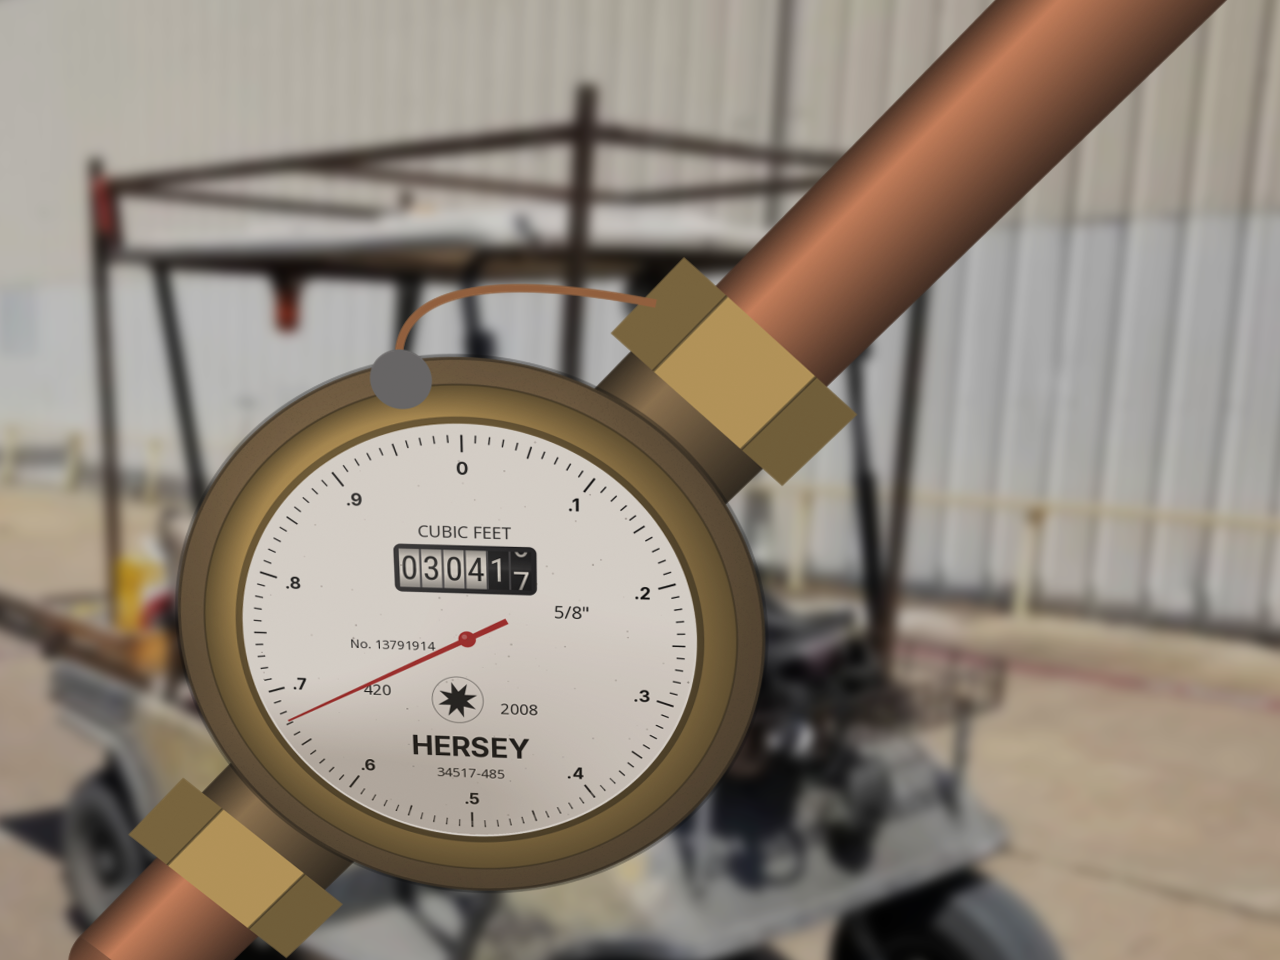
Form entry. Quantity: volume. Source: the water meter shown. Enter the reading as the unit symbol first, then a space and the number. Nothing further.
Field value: ft³ 30416.67
